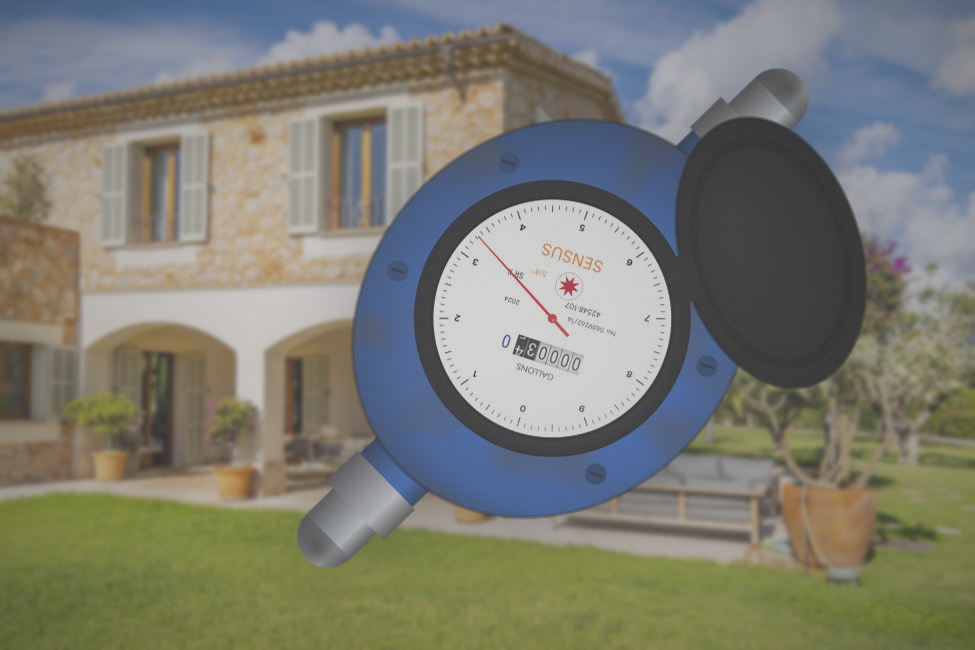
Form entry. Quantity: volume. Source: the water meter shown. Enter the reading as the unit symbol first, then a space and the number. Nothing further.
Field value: gal 343.3
